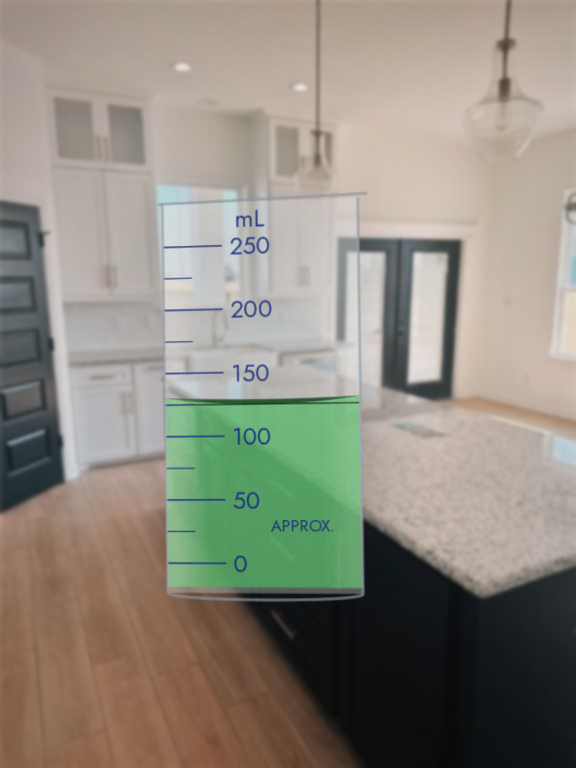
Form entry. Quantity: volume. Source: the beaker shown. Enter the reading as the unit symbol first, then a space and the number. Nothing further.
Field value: mL 125
